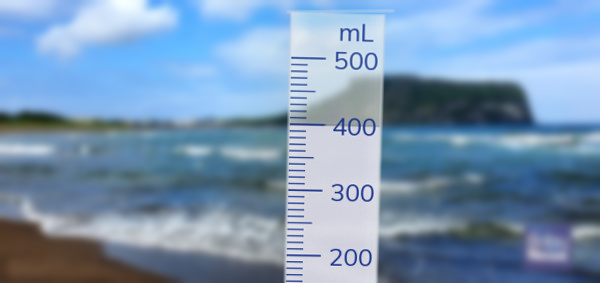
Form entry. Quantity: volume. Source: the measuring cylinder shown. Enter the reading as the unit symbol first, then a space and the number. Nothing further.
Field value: mL 400
